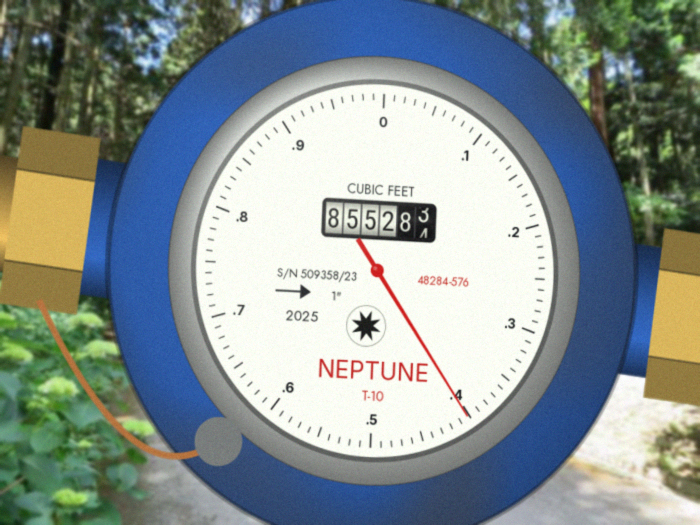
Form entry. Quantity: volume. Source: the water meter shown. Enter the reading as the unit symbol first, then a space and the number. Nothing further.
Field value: ft³ 855283.40
